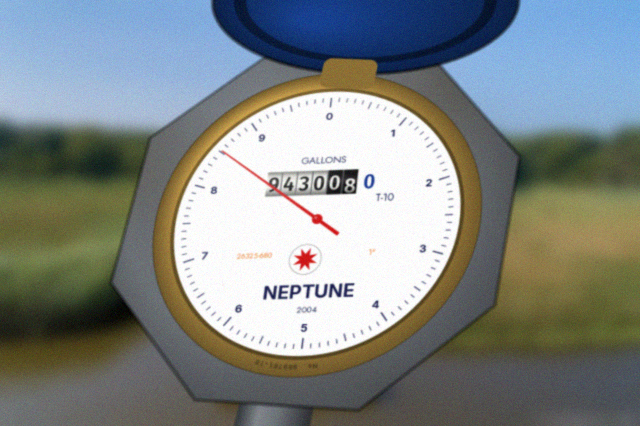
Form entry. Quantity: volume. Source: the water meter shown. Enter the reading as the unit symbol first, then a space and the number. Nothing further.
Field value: gal 9430078.5
